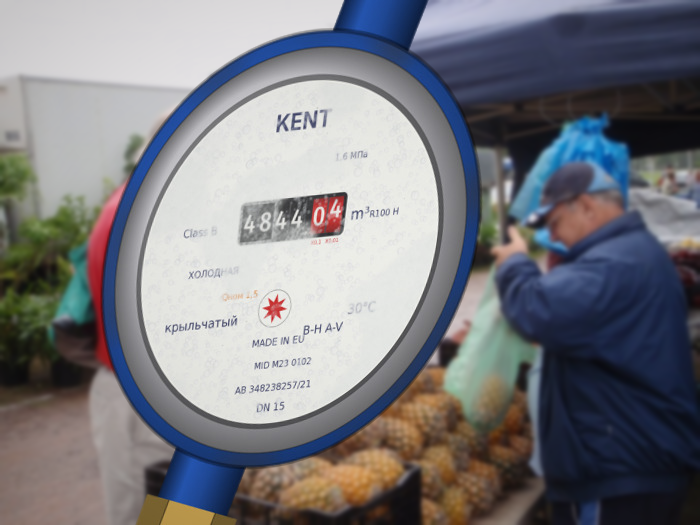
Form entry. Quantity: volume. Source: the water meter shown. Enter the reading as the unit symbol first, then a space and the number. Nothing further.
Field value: m³ 4844.04
